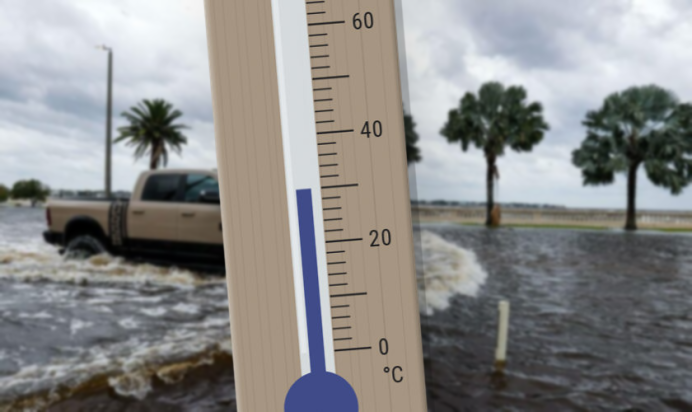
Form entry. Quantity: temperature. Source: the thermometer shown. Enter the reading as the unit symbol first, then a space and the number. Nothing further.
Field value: °C 30
